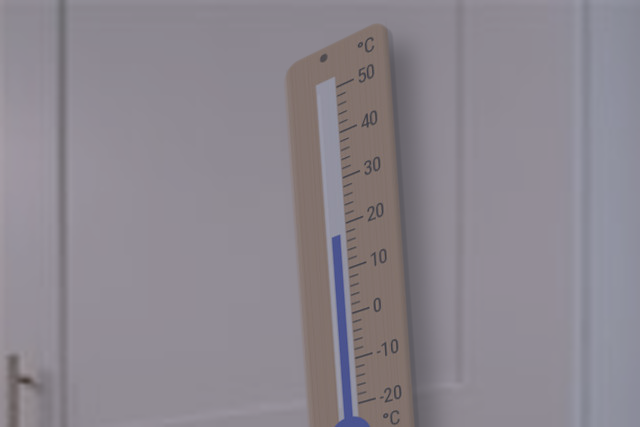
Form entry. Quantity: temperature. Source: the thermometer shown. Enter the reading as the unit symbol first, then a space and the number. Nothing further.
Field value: °C 18
